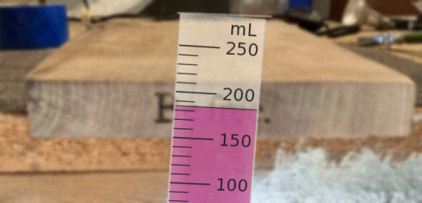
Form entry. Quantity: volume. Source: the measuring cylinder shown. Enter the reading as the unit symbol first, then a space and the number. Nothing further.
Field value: mL 185
